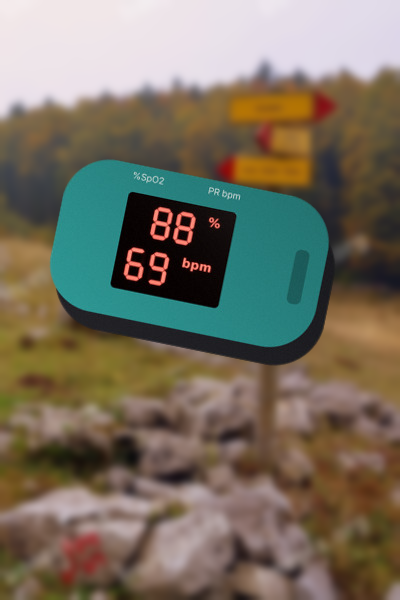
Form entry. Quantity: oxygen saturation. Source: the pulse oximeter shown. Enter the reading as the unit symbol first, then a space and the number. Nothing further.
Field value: % 88
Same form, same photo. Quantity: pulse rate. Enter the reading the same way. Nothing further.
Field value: bpm 69
